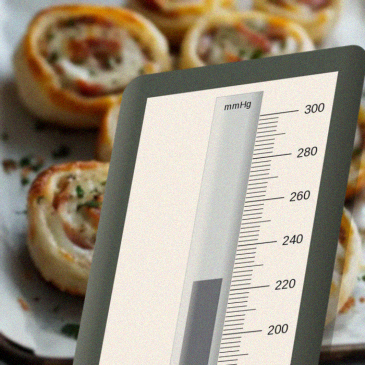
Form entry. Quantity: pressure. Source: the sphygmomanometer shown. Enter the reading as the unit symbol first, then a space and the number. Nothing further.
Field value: mmHg 226
